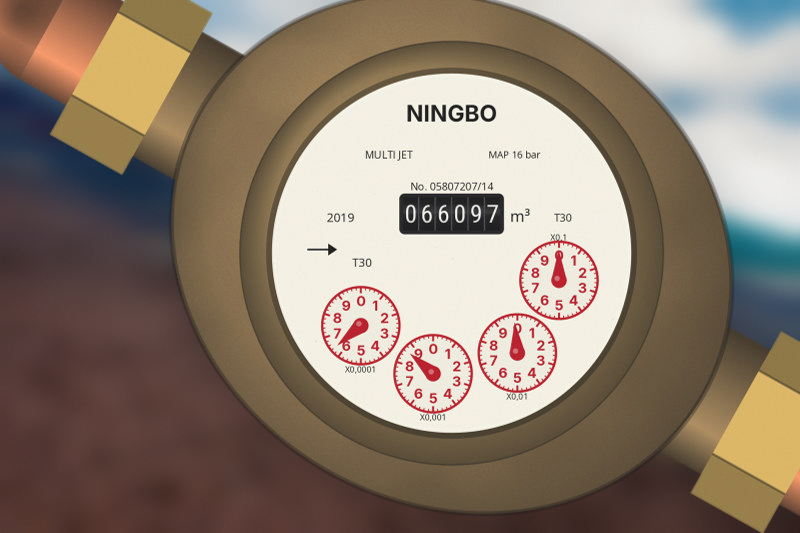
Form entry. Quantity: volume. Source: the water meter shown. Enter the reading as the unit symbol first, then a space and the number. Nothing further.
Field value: m³ 66096.9986
